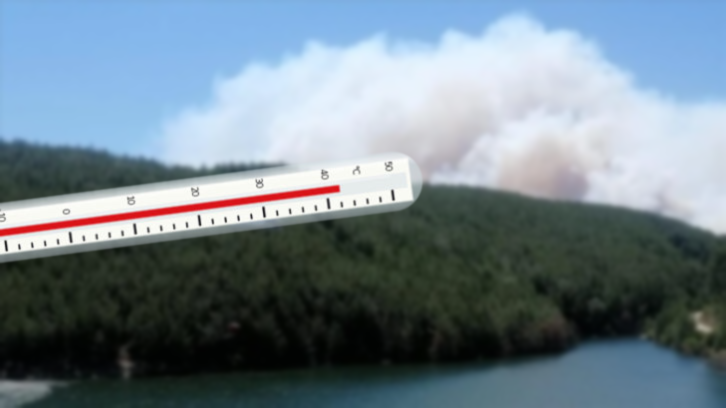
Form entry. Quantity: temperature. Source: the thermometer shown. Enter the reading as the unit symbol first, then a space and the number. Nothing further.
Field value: °C 42
